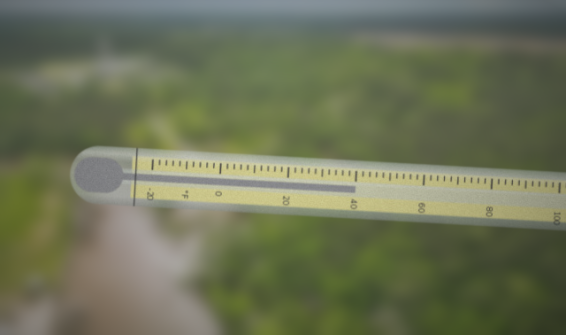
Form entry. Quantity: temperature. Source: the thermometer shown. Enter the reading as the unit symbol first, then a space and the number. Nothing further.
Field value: °F 40
